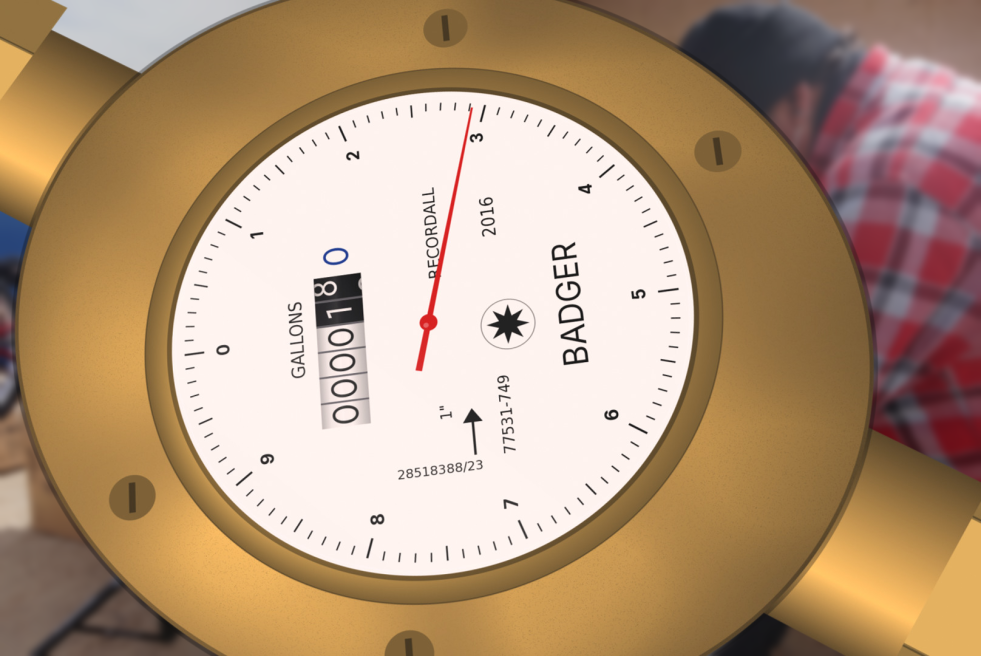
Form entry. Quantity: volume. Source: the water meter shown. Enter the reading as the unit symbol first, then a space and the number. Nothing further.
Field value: gal 182.9
